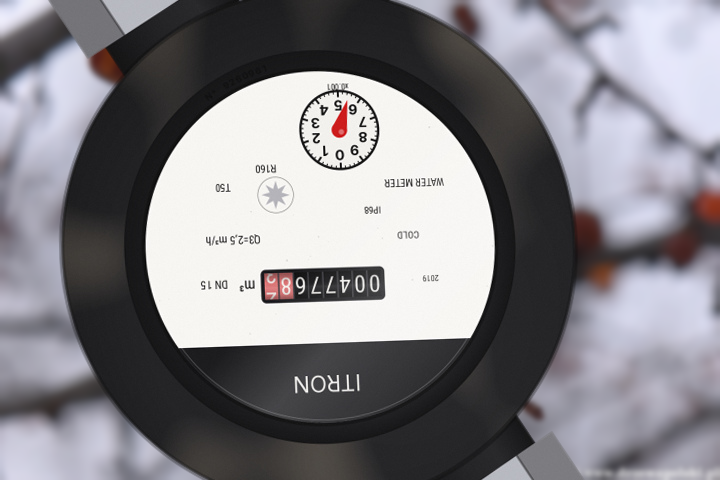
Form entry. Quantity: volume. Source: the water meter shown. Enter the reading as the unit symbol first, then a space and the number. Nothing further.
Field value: m³ 4776.825
